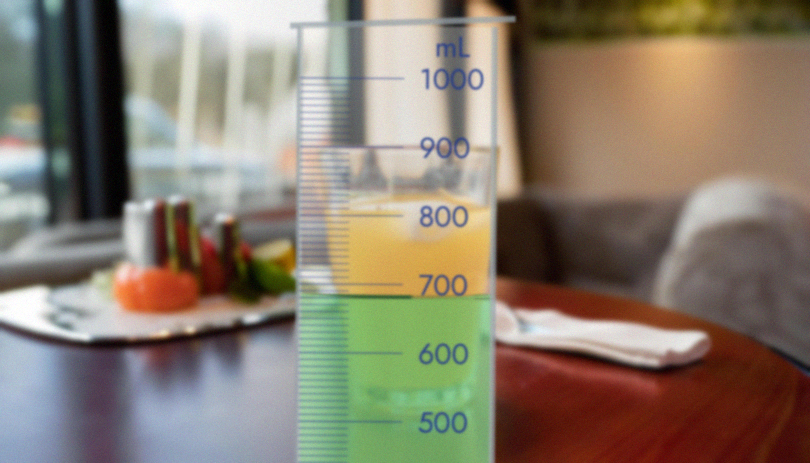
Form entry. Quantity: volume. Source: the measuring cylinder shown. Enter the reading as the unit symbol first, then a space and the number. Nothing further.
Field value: mL 680
